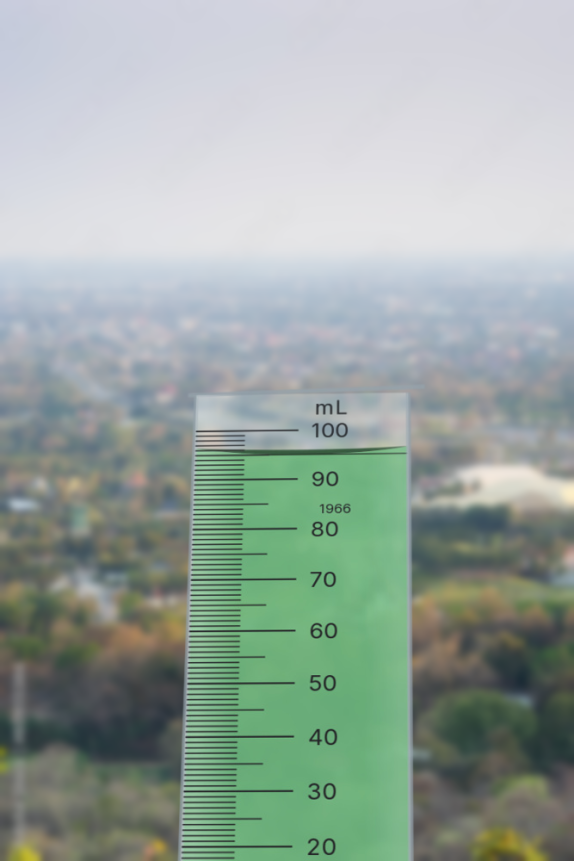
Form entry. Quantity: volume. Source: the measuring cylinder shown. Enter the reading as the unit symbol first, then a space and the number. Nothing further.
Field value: mL 95
